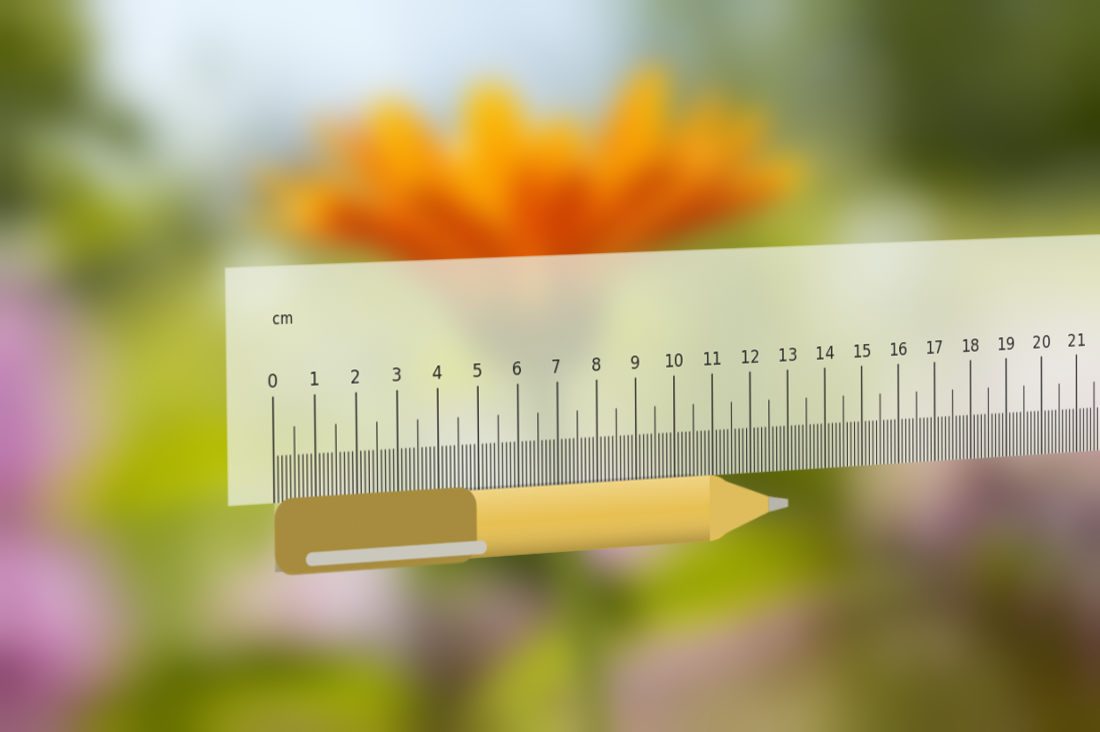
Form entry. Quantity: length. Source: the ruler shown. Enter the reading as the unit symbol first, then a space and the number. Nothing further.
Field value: cm 13
